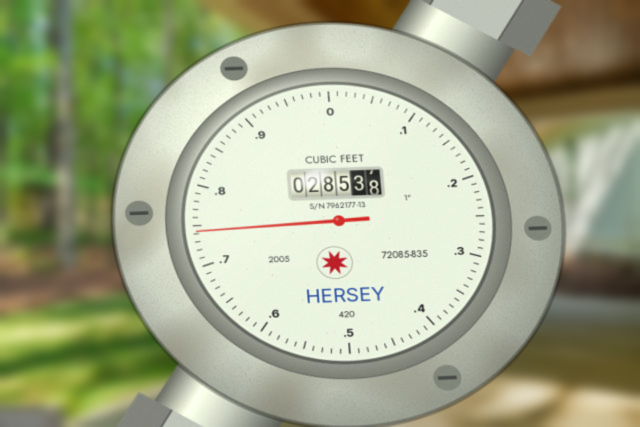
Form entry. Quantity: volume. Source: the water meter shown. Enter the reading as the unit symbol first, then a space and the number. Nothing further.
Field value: ft³ 28537.74
